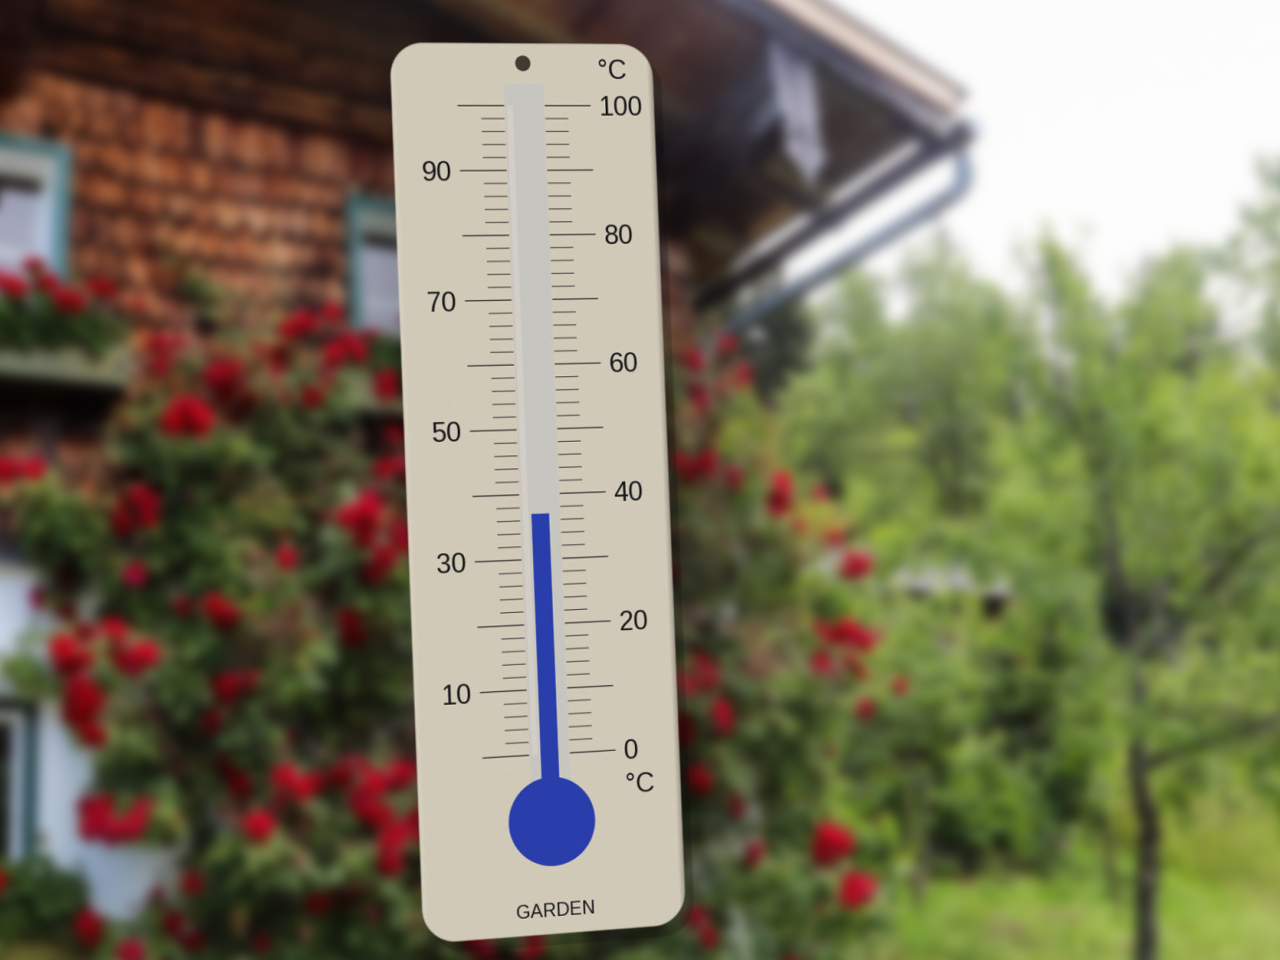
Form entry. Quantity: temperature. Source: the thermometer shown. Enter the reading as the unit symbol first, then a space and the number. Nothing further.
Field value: °C 37
